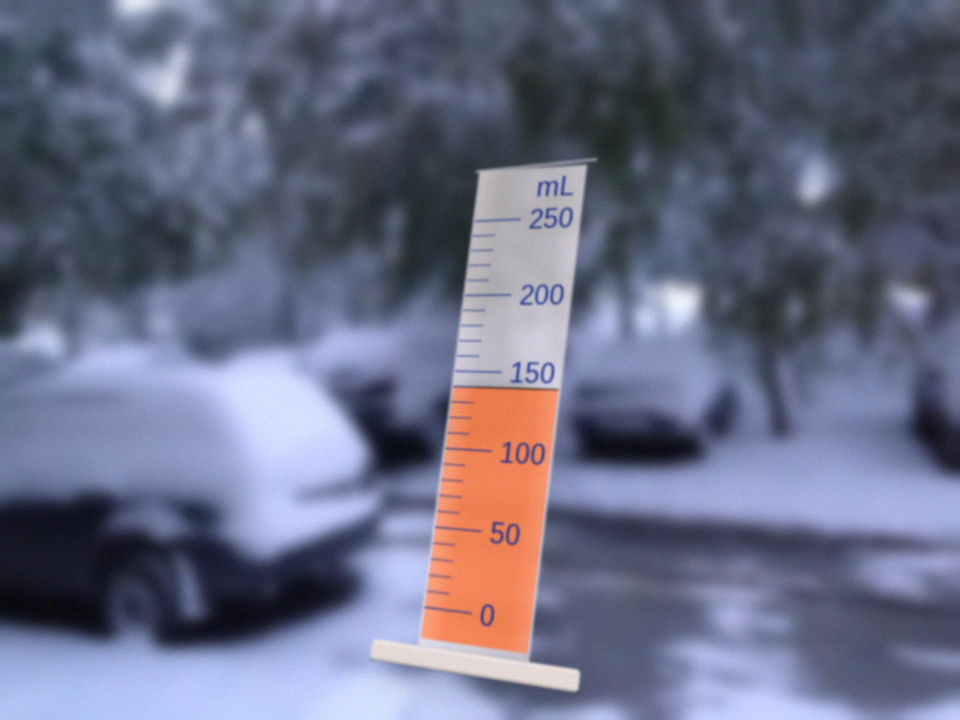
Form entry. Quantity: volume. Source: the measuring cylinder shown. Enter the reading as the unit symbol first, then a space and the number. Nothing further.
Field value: mL 140
